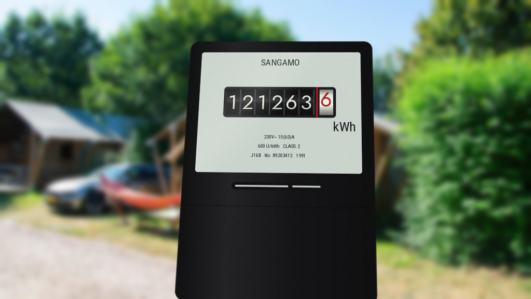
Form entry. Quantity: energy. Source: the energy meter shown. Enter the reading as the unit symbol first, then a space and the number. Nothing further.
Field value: kWh 121263.6
